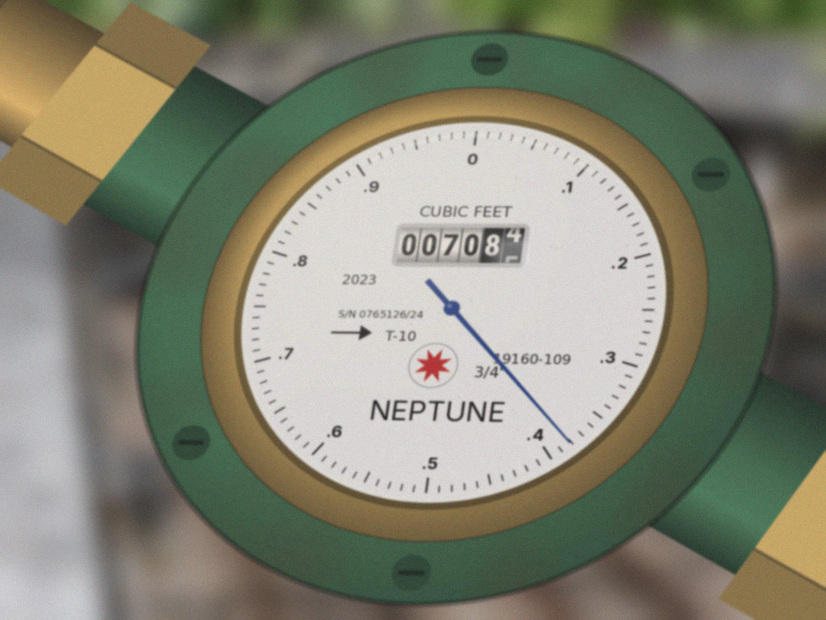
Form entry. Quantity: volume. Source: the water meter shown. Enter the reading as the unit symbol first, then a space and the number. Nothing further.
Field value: ft³ 7084.38
